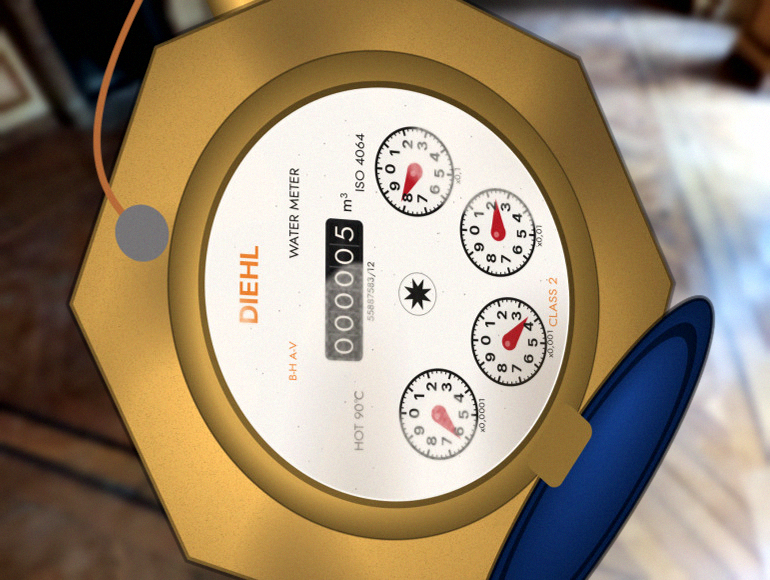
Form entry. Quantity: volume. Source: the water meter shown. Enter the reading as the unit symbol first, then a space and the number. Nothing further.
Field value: m³ 5.8236
